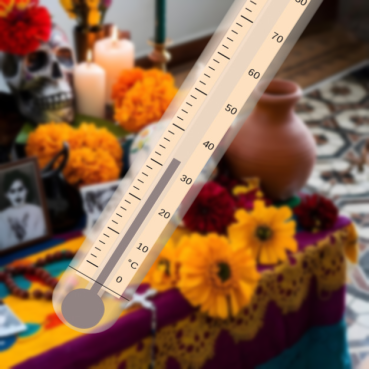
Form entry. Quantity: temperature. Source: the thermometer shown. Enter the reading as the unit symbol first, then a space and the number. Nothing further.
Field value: °C 33
